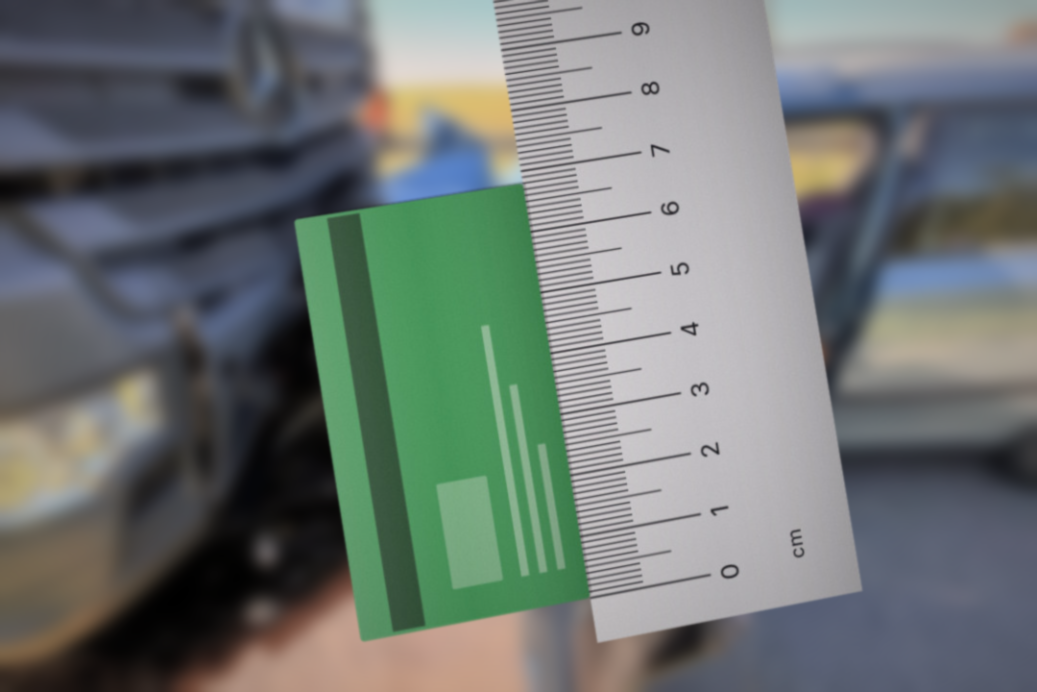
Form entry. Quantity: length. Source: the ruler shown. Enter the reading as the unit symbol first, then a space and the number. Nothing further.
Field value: cm 6.8
